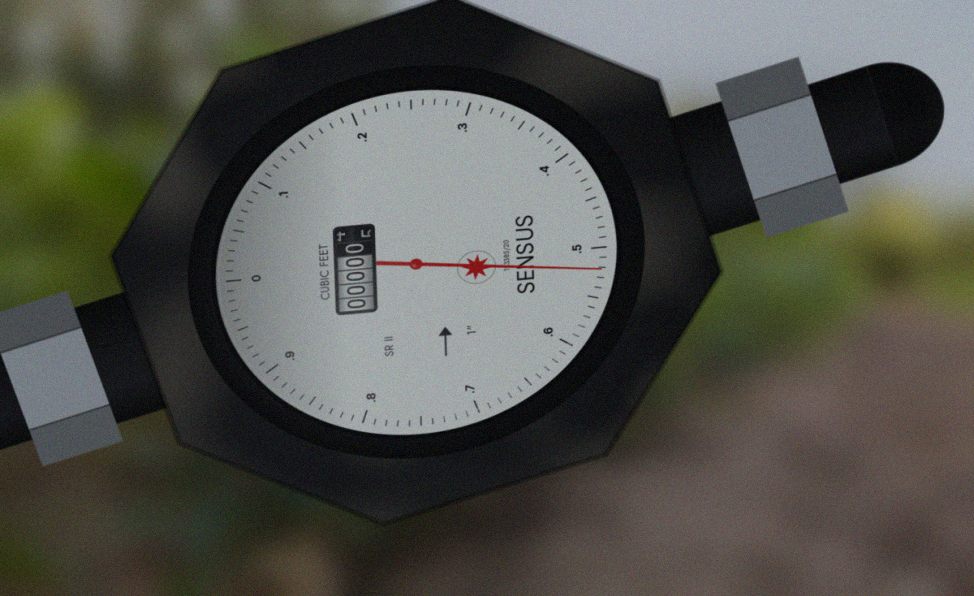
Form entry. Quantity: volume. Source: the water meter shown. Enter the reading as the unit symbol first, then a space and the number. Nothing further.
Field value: ft³ 4.52
